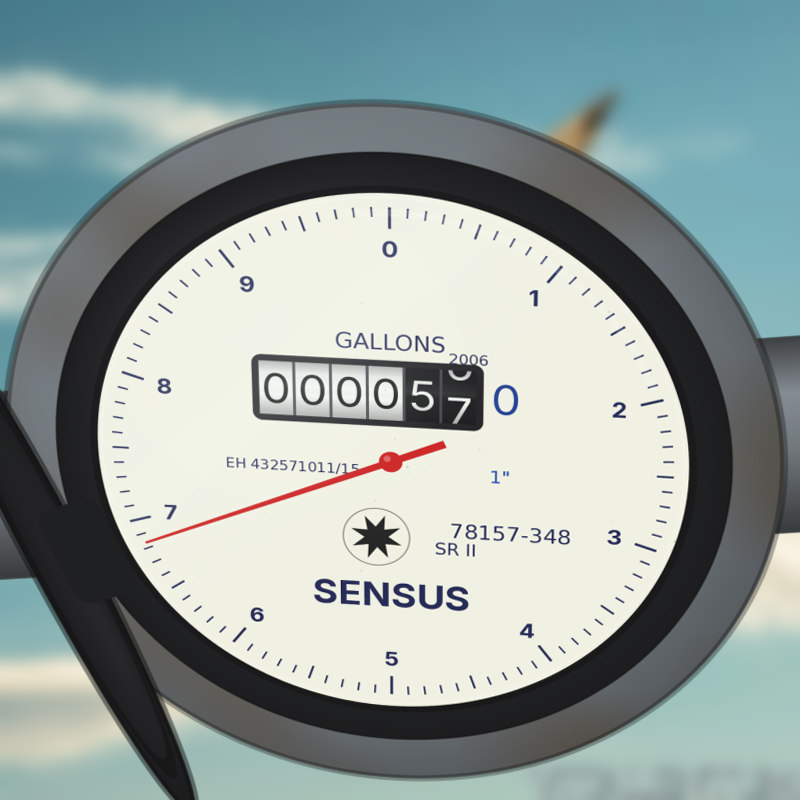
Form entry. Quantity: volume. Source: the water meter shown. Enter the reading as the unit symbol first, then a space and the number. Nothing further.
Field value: gal 566.8
